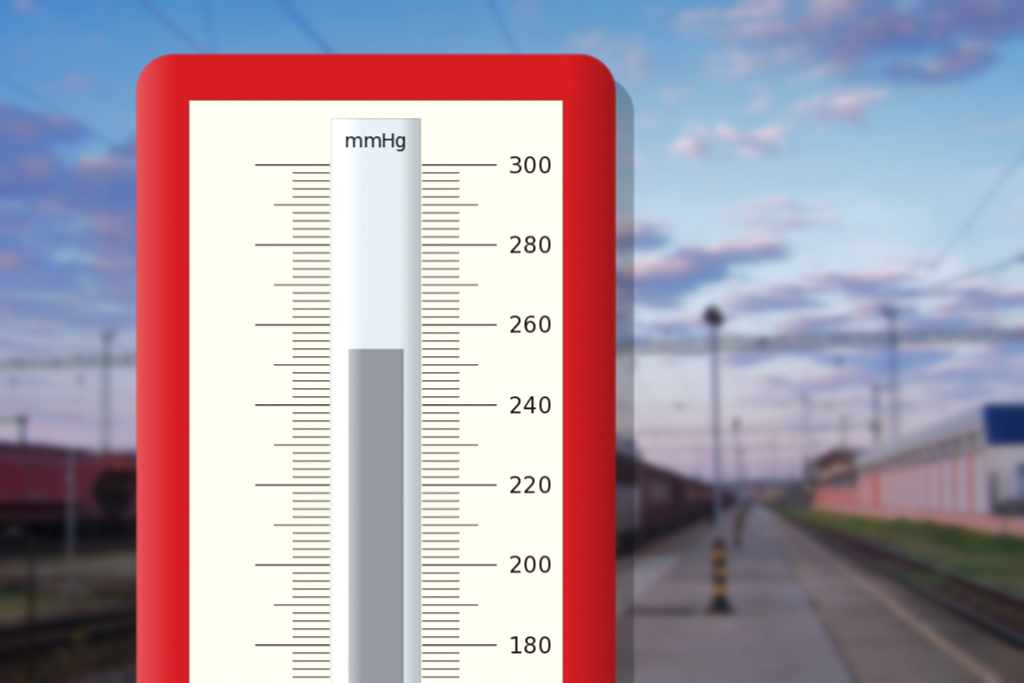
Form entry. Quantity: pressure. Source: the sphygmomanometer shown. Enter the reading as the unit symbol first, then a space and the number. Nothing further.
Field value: mmHg 254
